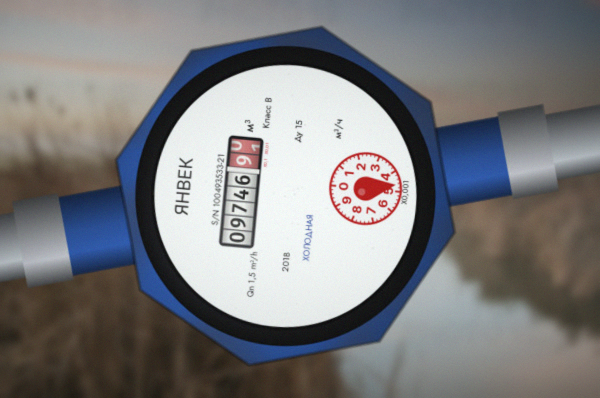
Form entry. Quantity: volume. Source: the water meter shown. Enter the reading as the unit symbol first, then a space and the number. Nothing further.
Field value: m³ 9746.904
